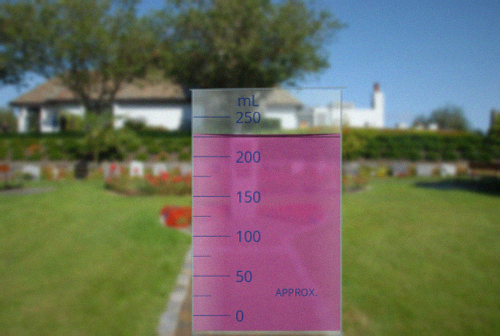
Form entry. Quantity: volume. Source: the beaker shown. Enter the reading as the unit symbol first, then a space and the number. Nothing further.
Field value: mL 225
